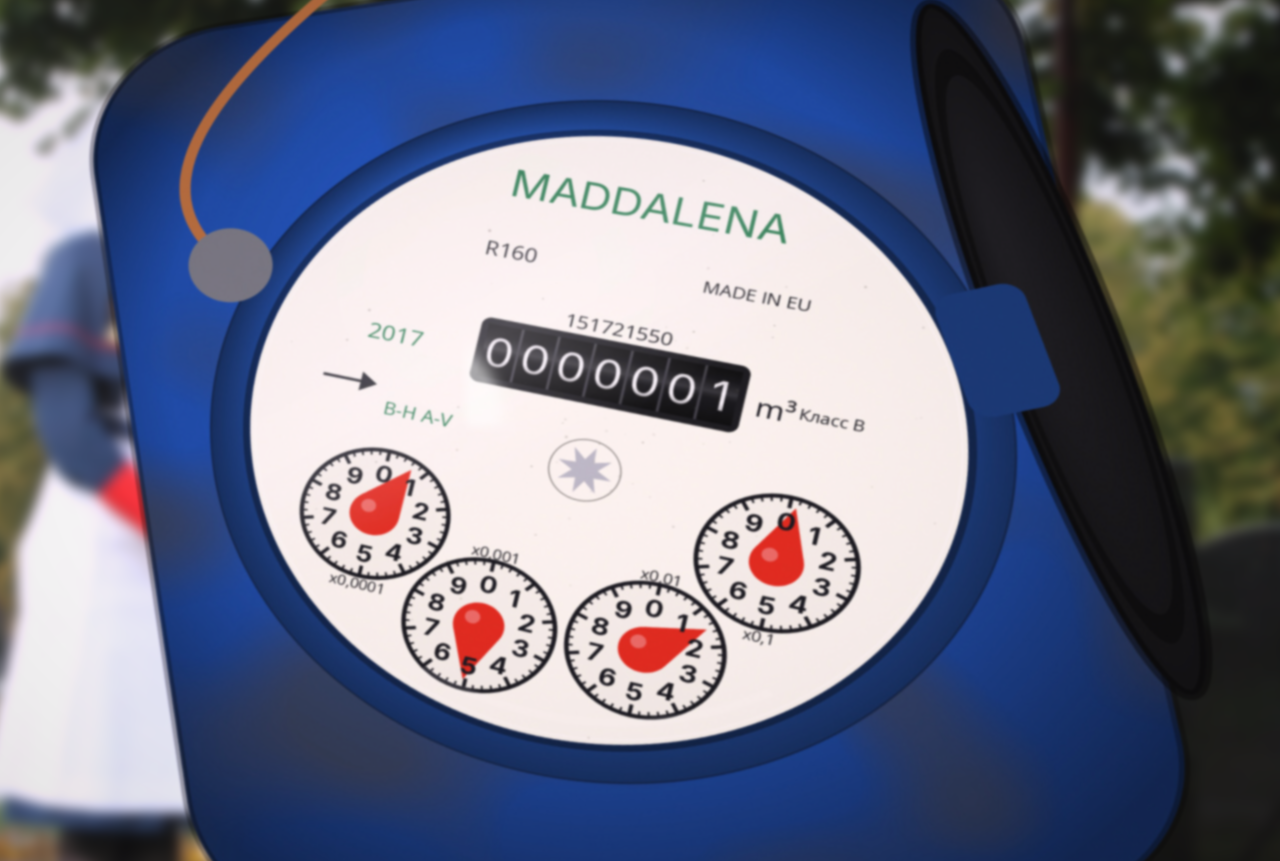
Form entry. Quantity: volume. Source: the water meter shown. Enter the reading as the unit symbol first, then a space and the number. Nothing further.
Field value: m³ 1.0150
